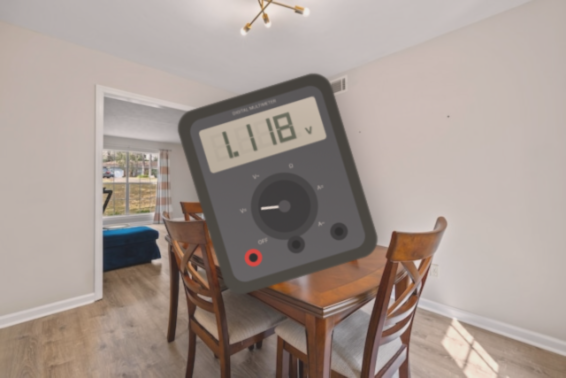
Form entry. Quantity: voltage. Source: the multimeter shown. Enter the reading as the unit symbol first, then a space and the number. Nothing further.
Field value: V 1.118
